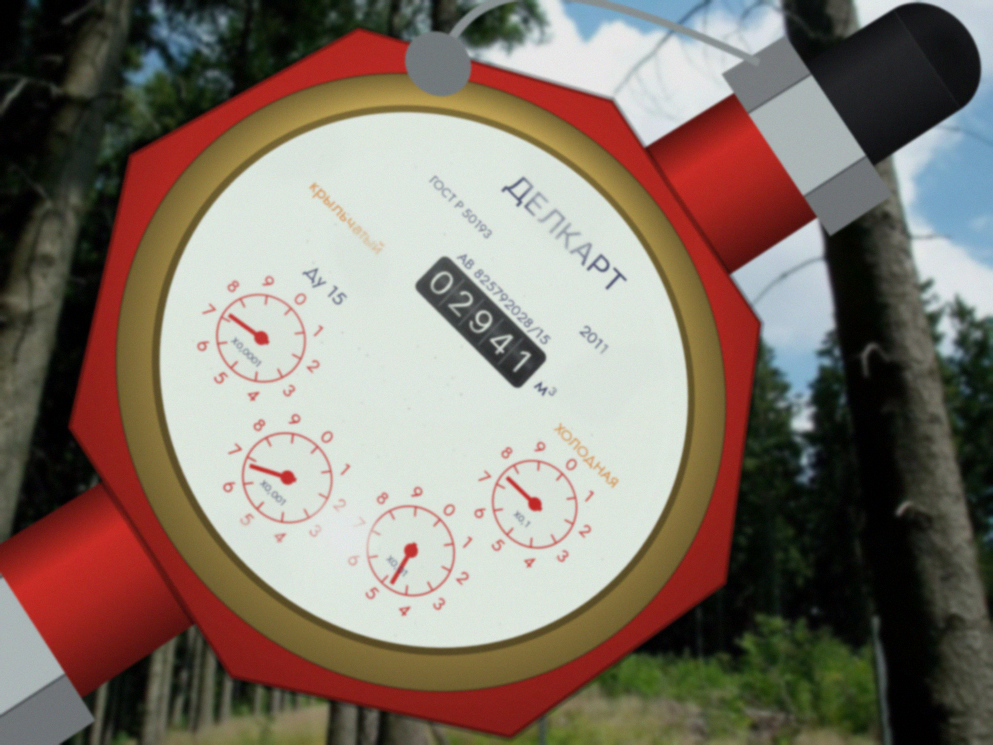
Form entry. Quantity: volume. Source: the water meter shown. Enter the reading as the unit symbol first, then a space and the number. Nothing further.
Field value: m³ 2941.7467
